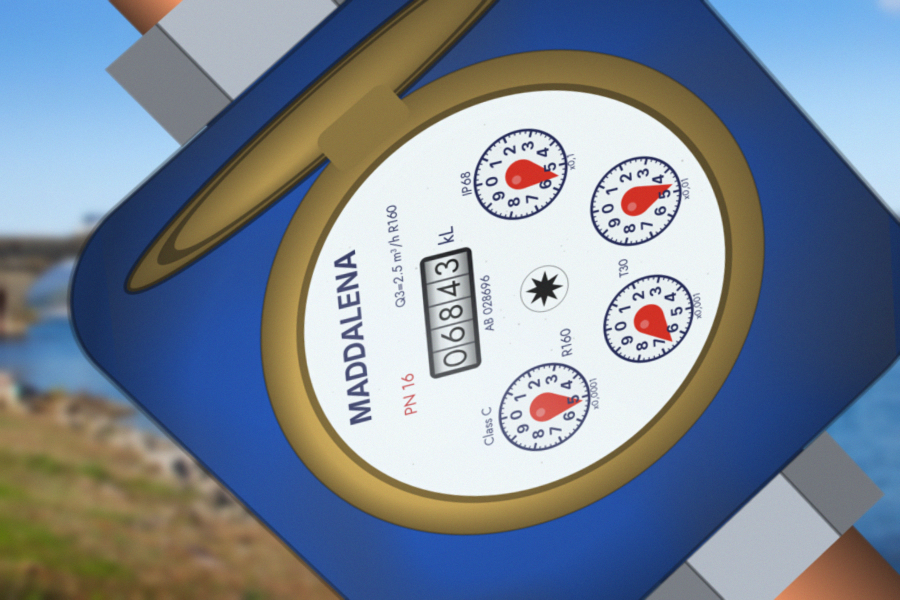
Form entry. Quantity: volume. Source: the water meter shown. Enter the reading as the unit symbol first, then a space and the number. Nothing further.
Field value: kL 6843.5465
